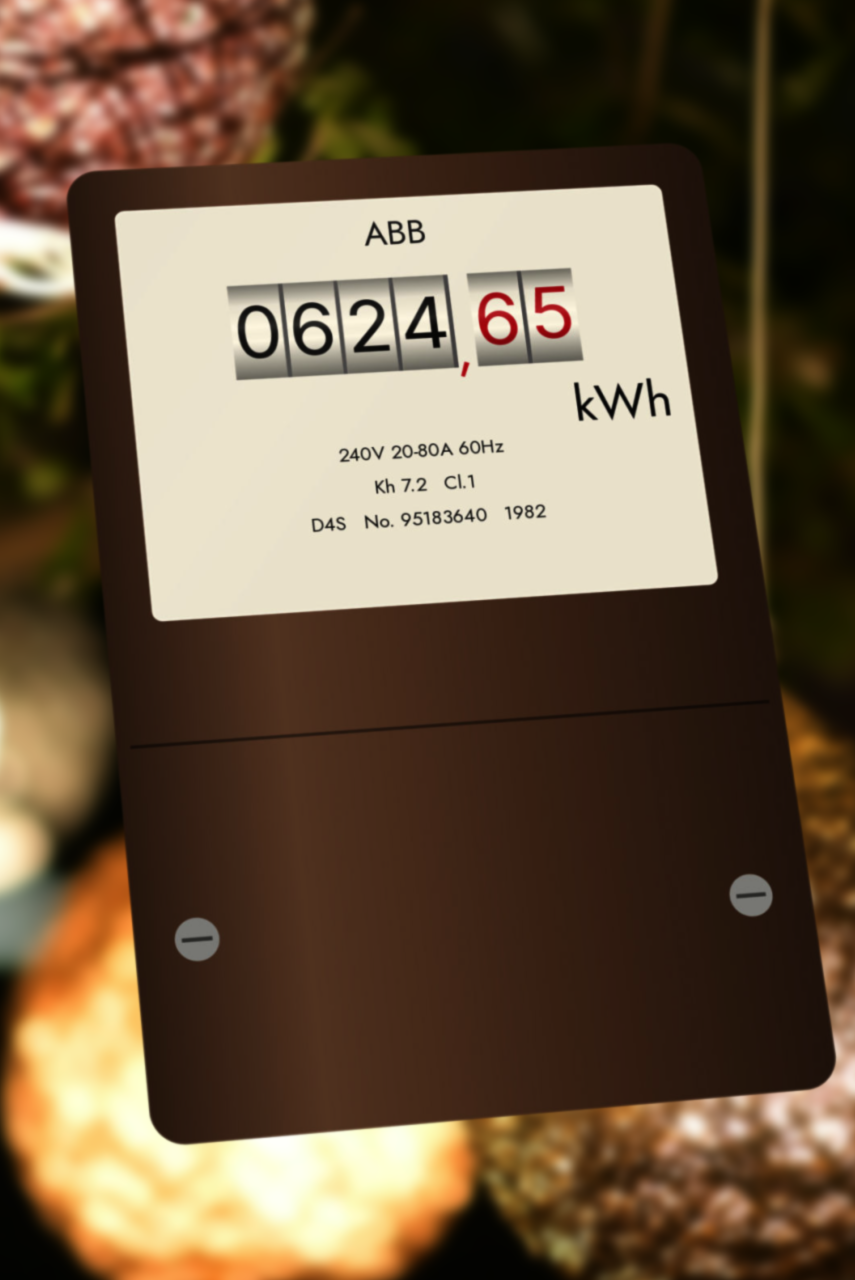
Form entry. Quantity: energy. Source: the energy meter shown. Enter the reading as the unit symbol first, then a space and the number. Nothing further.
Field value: kWh 624.65
